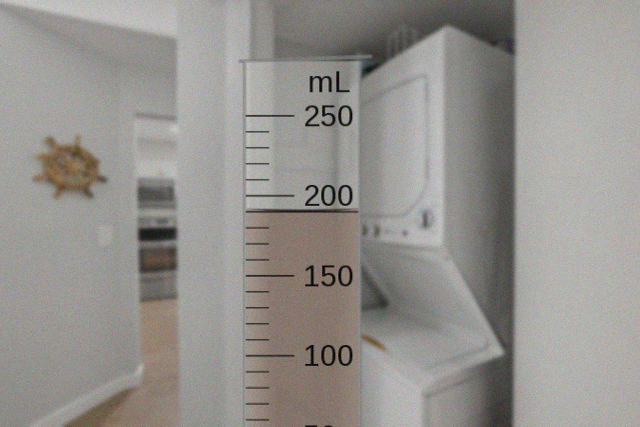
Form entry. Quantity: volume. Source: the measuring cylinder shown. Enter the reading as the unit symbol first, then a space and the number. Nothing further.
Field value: mL 190
